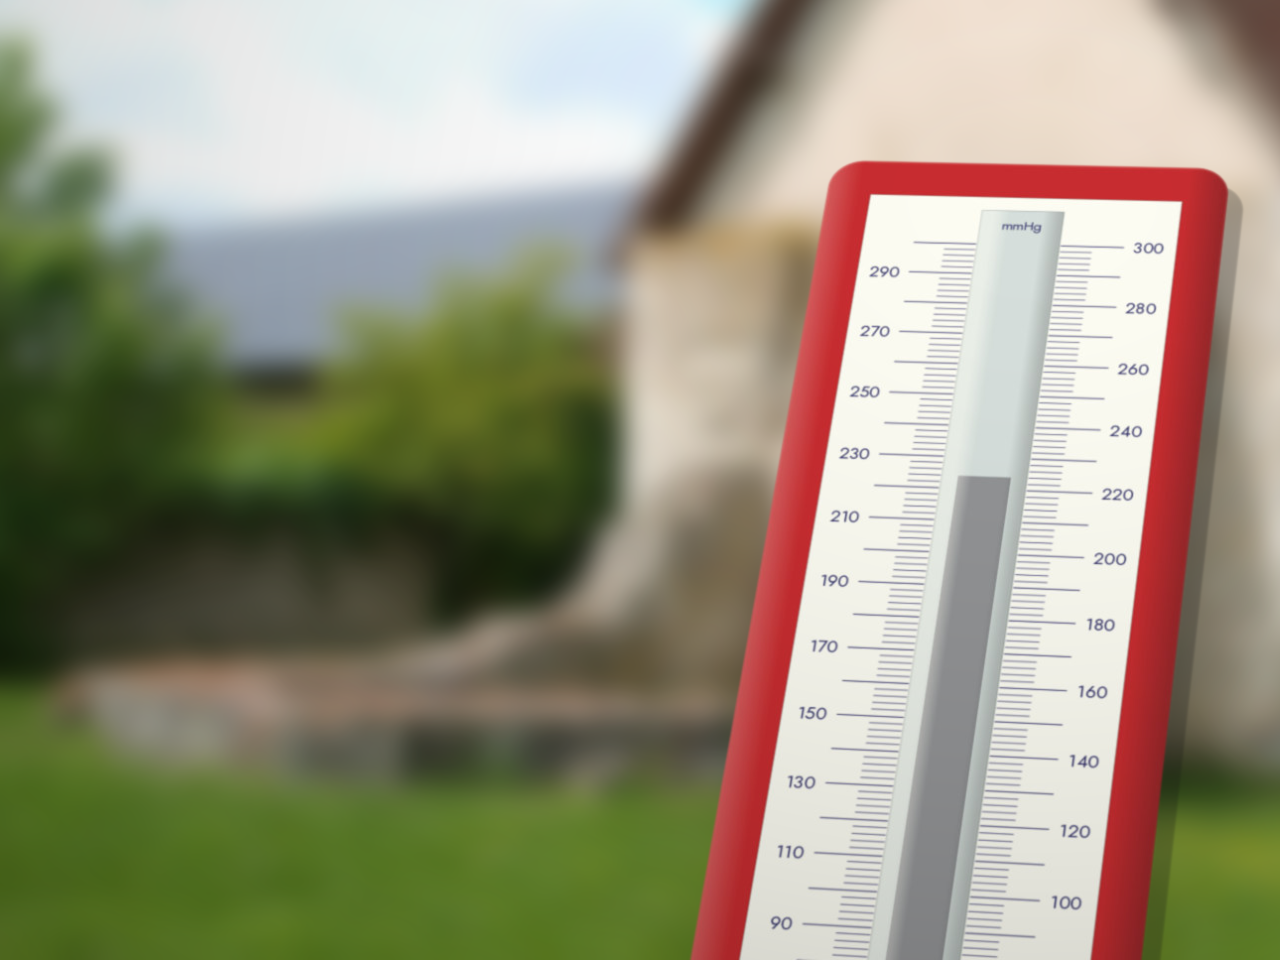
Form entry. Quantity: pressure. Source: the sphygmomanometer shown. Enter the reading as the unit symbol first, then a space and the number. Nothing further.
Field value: mmHg 224
